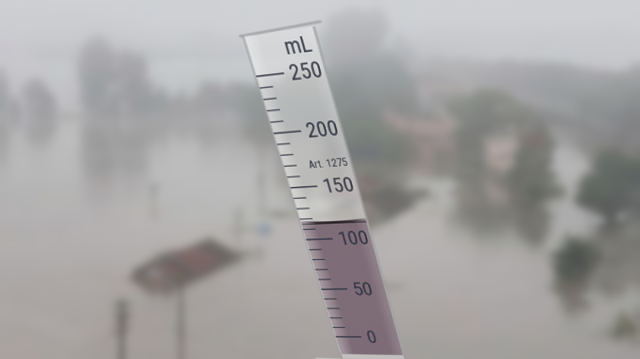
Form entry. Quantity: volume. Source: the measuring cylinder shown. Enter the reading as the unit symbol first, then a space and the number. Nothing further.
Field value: mL 115
